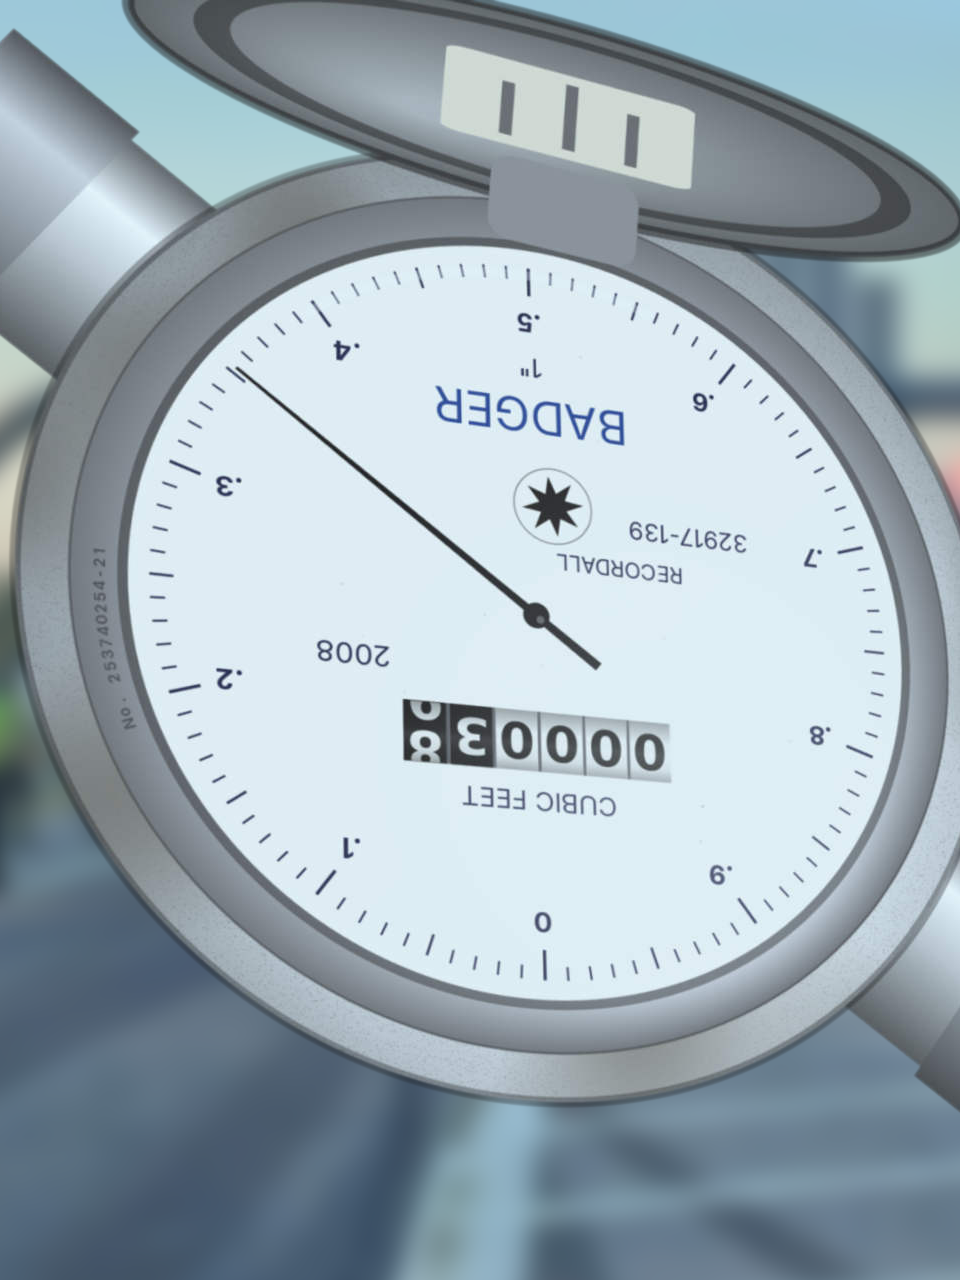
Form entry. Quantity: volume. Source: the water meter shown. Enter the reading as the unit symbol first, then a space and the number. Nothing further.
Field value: ft³ 38.35
